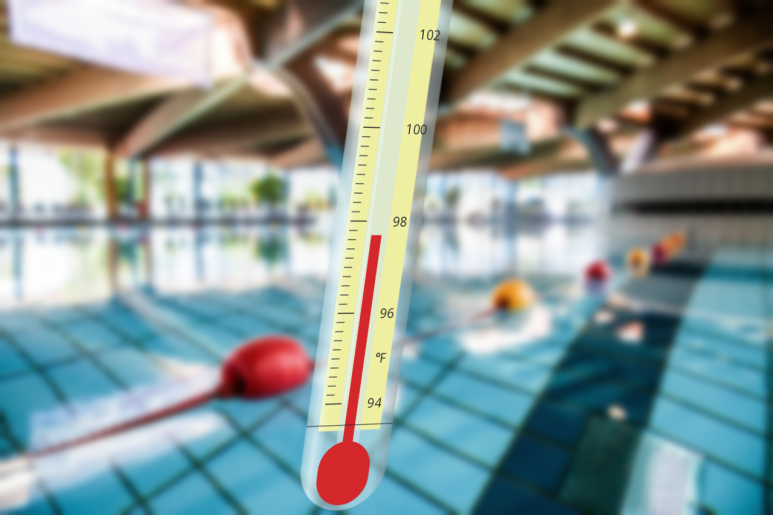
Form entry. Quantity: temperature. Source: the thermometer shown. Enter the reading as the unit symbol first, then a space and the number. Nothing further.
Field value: °F 97.7
